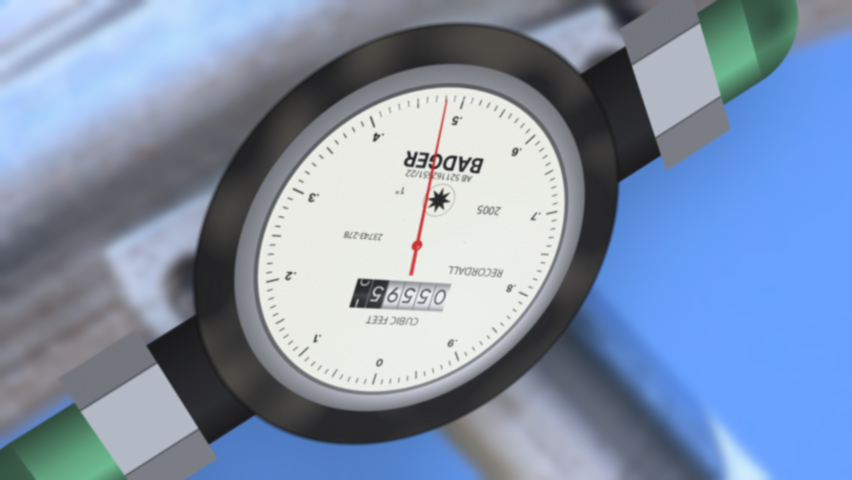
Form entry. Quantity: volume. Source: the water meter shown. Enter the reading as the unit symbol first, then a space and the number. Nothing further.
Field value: ft³ 55951.48
